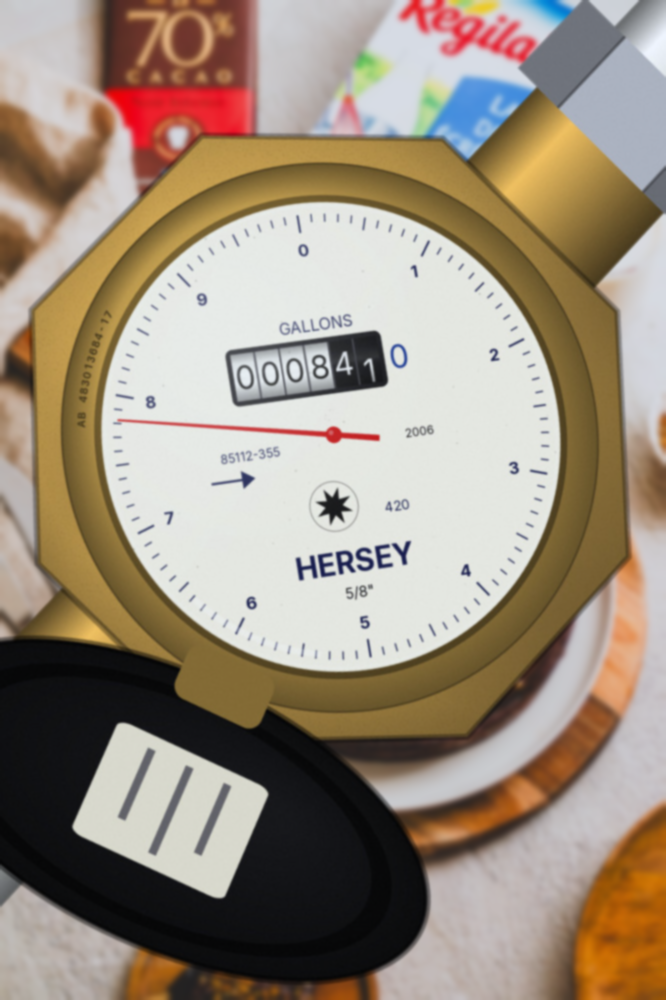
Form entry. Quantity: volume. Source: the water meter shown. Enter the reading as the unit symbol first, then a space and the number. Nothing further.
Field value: gal 8407.8
